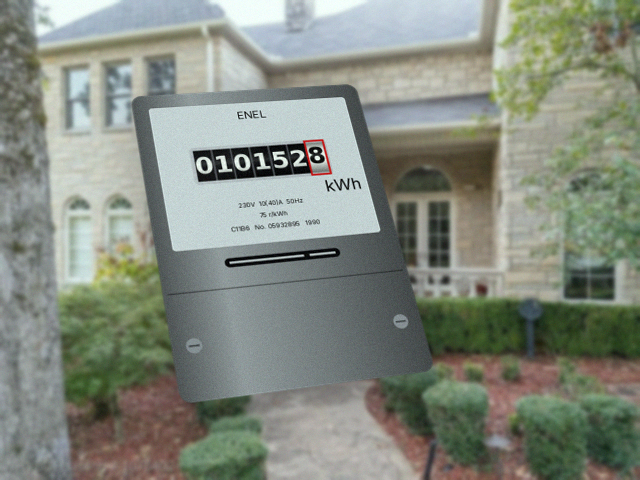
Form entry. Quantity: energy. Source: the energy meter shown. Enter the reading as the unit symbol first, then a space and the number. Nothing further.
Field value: kWh 10152.8
